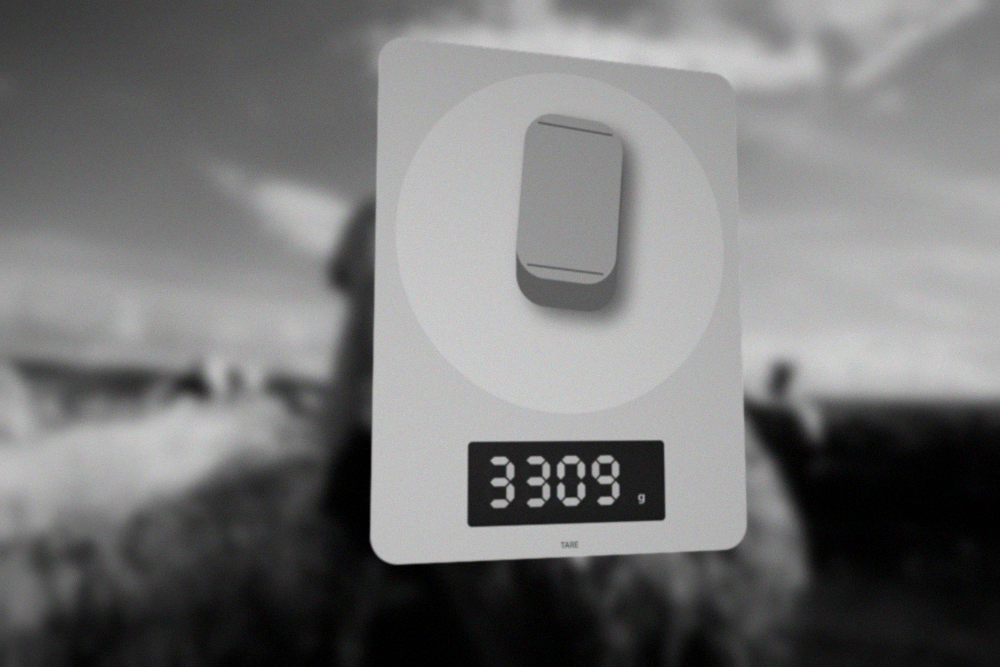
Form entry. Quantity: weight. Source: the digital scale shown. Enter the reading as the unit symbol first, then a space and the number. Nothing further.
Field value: g 3309
